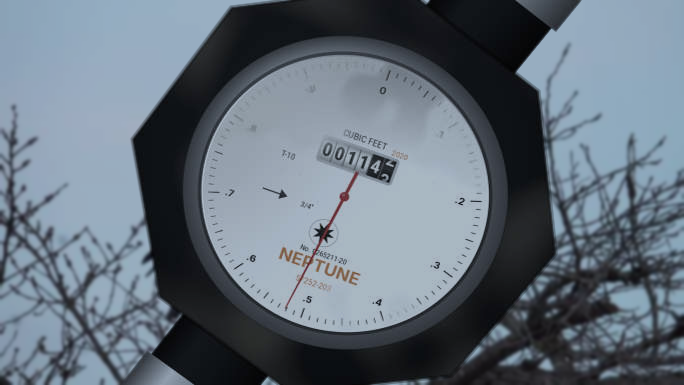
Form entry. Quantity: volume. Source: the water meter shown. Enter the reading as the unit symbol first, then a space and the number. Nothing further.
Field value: ft³ 1142.52
